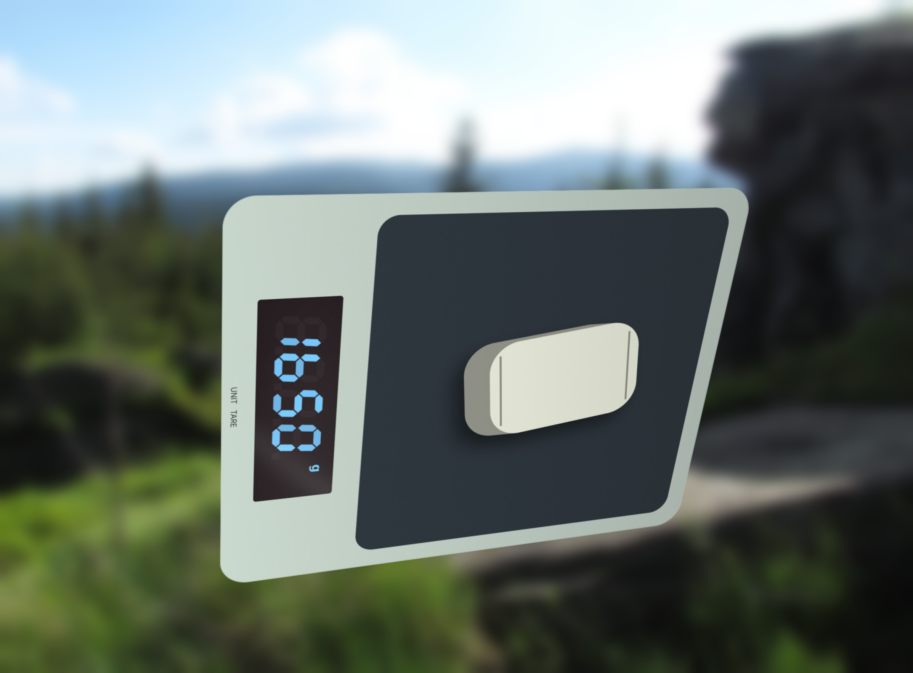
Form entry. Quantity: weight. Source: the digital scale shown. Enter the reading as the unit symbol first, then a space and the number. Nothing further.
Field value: g 1650
